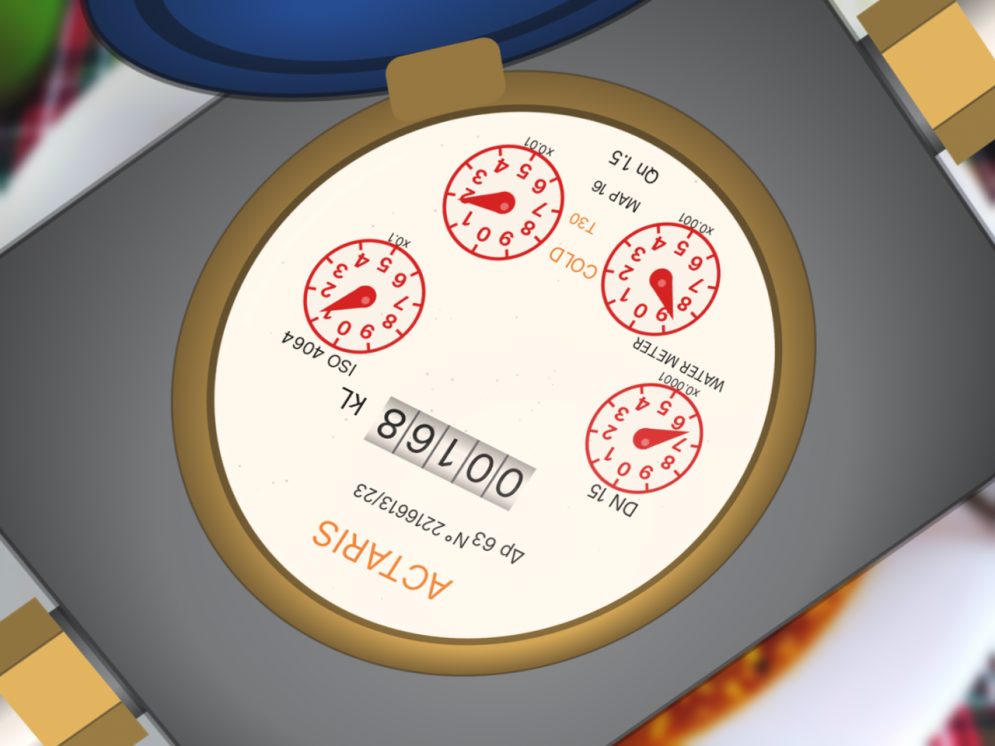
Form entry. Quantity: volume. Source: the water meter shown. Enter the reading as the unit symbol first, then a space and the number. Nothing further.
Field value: kL 168.1186
